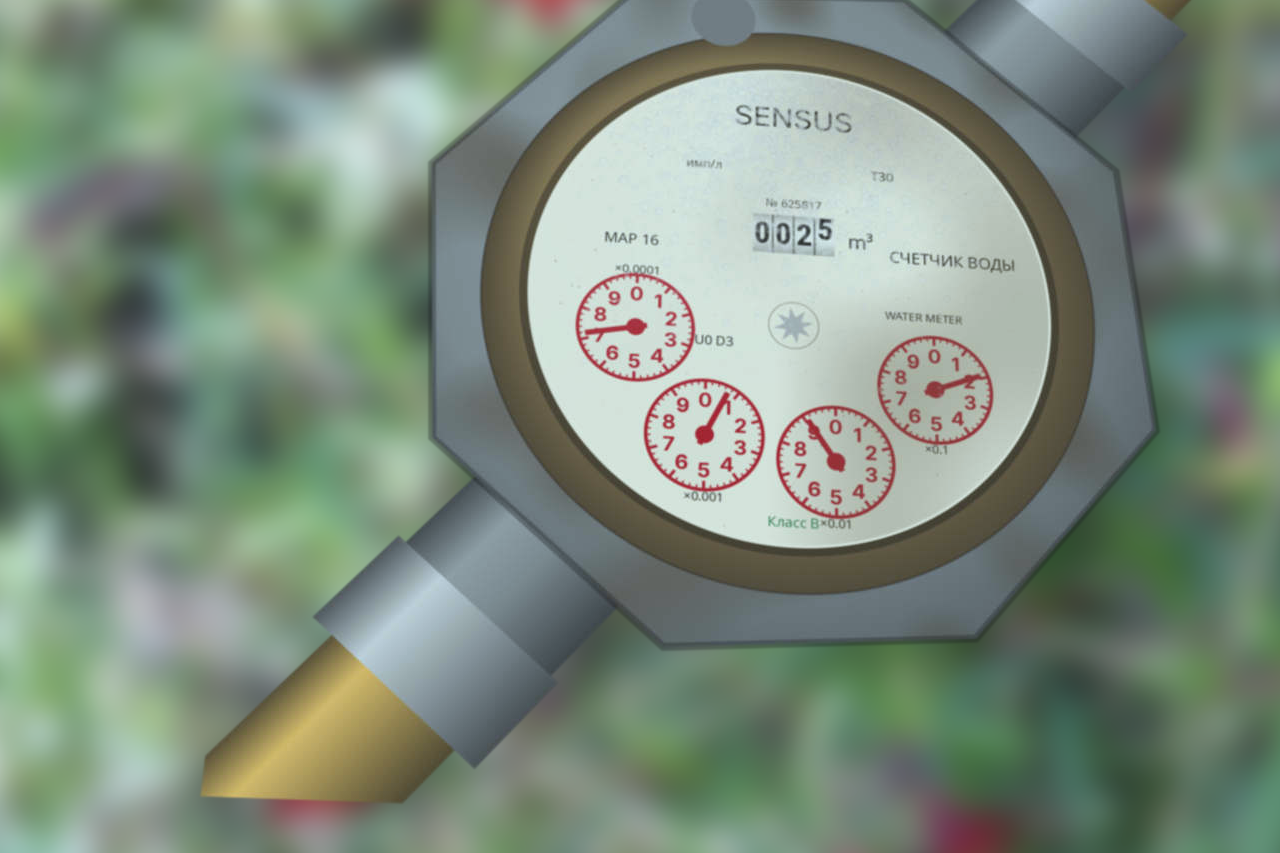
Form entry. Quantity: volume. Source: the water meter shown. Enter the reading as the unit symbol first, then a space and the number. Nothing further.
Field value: m³ 25.1907
